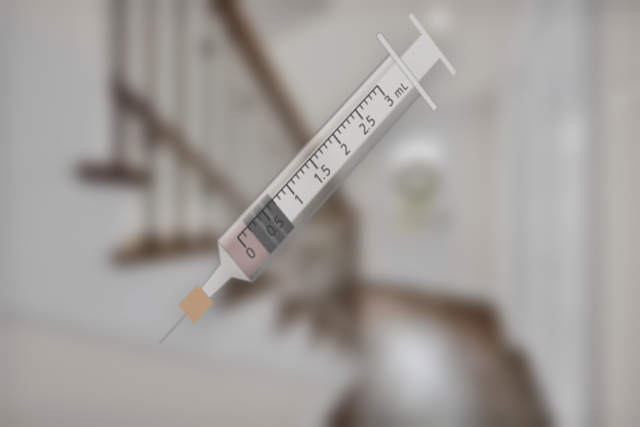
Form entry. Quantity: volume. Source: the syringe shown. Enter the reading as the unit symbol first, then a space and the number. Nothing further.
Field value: mL 0.2
